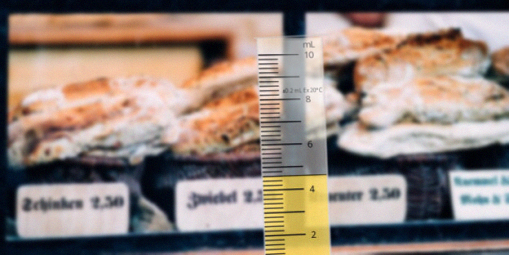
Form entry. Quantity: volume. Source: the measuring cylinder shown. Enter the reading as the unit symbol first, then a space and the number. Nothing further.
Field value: mL 4.6
